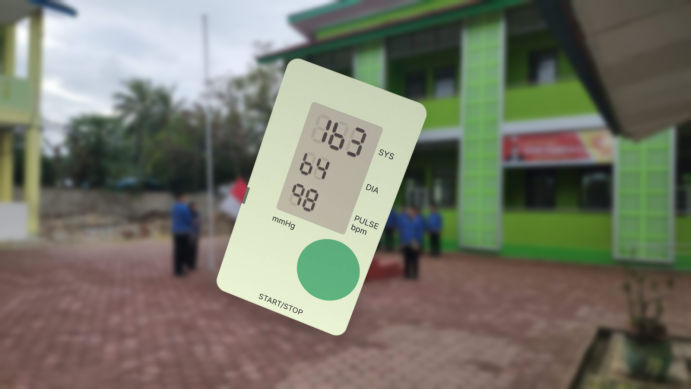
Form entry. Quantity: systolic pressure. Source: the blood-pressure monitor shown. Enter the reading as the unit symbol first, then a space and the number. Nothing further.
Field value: mmHg 163
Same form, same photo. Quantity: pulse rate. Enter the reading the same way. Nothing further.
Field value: bpm 98
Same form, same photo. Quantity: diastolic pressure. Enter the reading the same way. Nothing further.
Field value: mmHg 64
